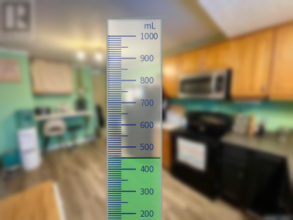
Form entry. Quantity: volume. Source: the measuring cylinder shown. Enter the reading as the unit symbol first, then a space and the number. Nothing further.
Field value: mL 450
